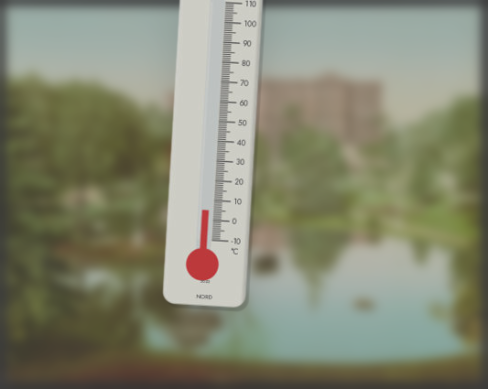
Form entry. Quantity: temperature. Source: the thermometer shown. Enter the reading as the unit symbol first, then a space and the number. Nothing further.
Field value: °C 5
